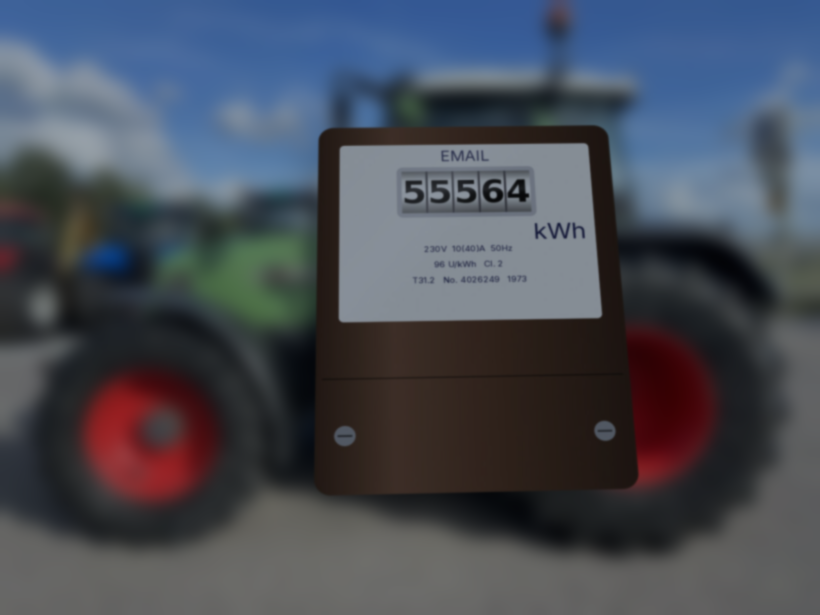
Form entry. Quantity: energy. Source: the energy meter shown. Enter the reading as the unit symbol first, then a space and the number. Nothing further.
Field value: kWh 55564
